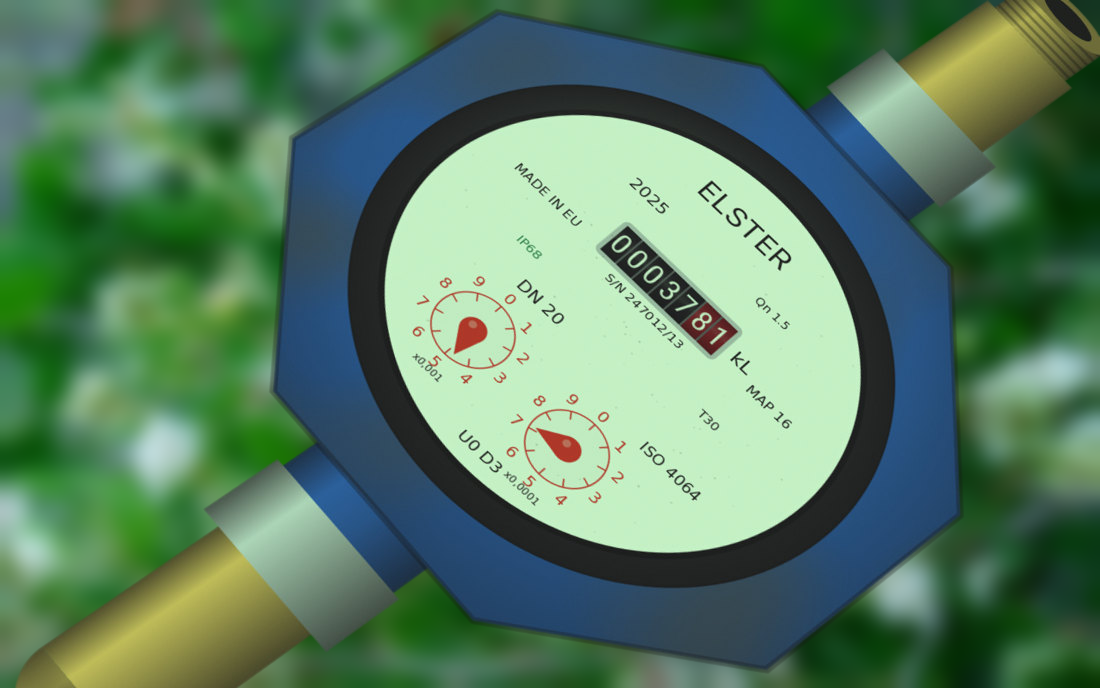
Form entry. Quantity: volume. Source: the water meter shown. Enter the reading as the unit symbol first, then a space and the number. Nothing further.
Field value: kL 37.8147
